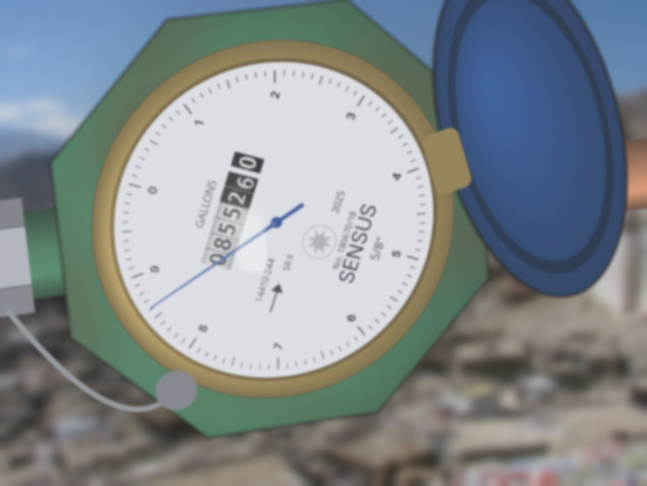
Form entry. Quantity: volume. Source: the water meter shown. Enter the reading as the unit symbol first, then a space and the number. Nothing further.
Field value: gal 855258.6
